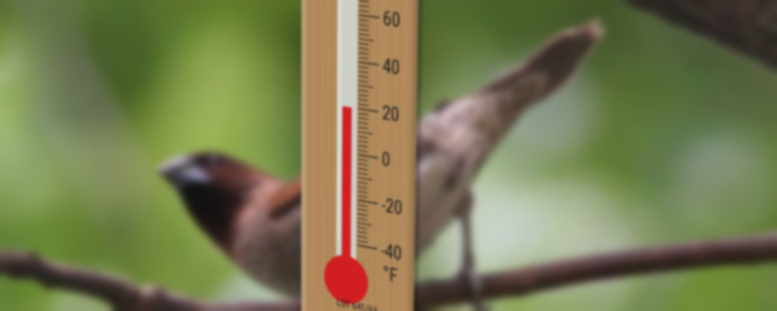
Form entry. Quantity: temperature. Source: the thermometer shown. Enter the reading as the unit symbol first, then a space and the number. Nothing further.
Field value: °F 20
